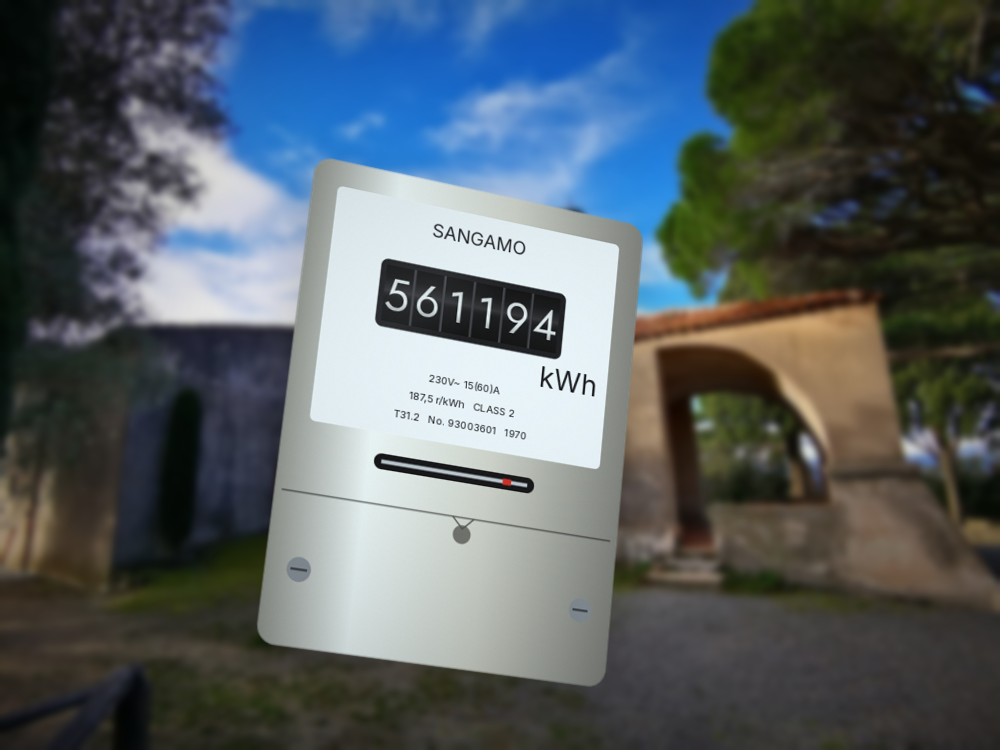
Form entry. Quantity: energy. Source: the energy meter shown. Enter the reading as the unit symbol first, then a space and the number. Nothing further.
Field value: kWh 561194
